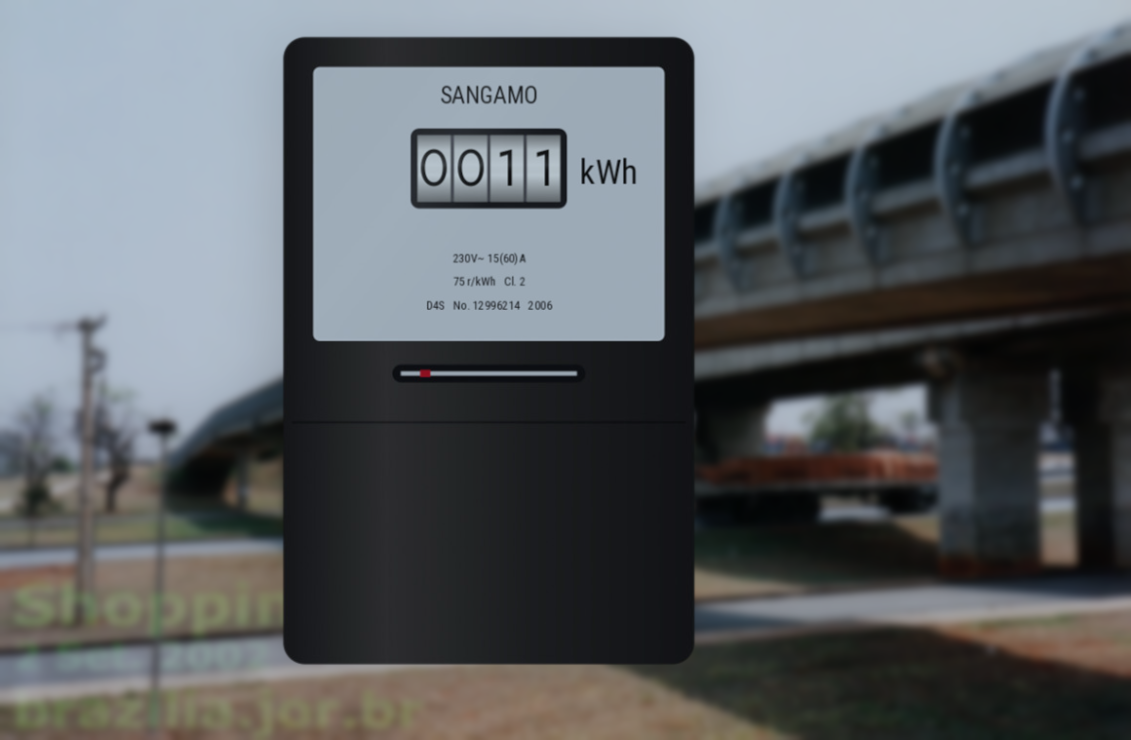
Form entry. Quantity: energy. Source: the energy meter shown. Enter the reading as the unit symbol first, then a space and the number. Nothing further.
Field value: kWh 11
